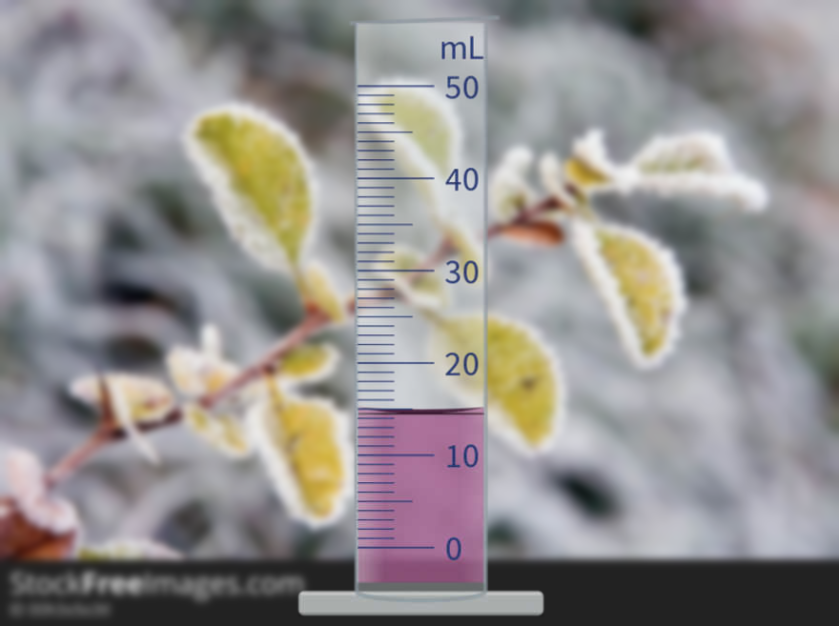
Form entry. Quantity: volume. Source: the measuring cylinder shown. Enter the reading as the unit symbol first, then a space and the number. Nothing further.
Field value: mL 14.5
